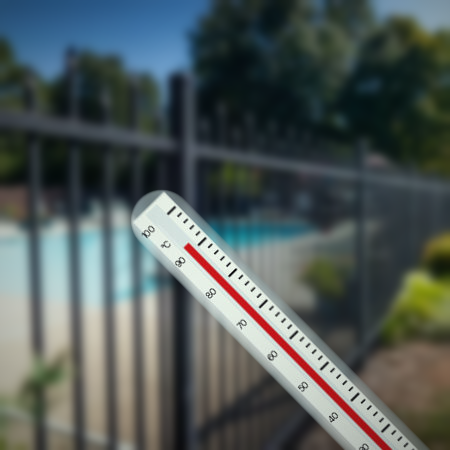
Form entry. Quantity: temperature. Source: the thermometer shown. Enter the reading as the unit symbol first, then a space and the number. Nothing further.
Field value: °C 92
